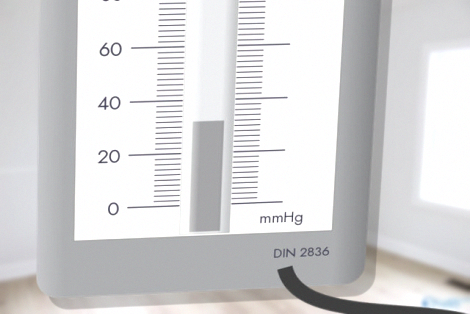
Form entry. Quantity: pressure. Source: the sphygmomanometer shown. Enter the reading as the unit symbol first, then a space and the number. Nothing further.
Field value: mmHg 32
